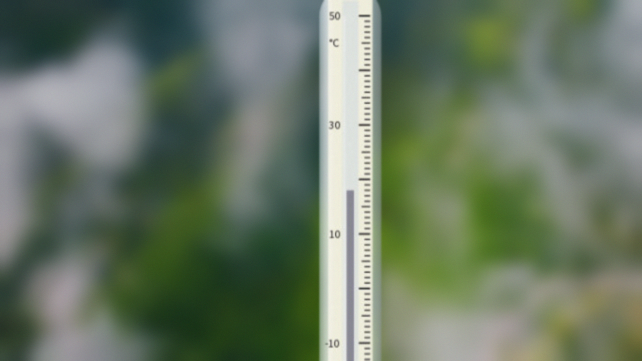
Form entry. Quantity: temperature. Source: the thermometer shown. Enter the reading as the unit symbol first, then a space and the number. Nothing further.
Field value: °C 18
